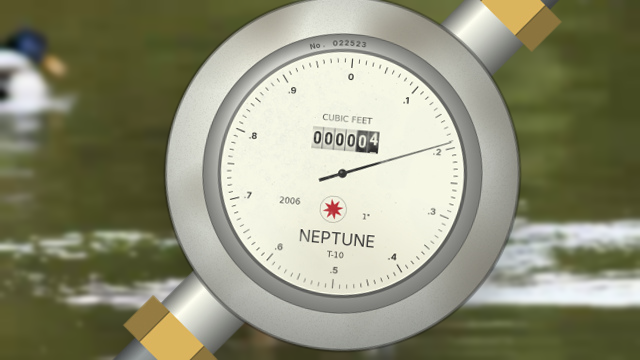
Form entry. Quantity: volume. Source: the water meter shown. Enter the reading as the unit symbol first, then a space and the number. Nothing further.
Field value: ft³ 4.19
